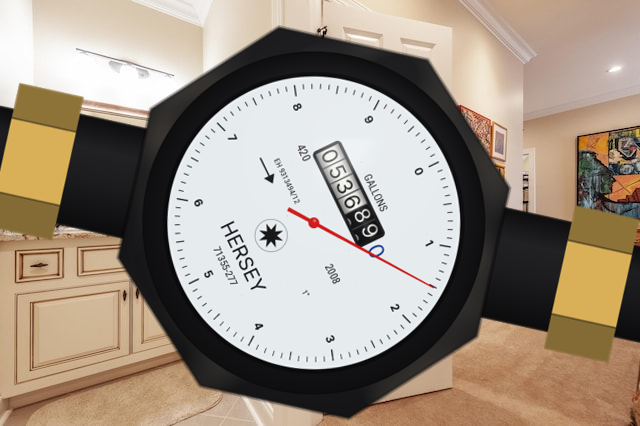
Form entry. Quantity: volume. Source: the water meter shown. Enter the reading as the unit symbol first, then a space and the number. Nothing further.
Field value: gal 536891.5
